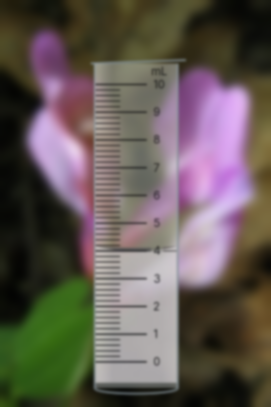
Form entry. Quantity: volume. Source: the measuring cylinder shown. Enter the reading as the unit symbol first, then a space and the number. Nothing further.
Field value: mL 4
